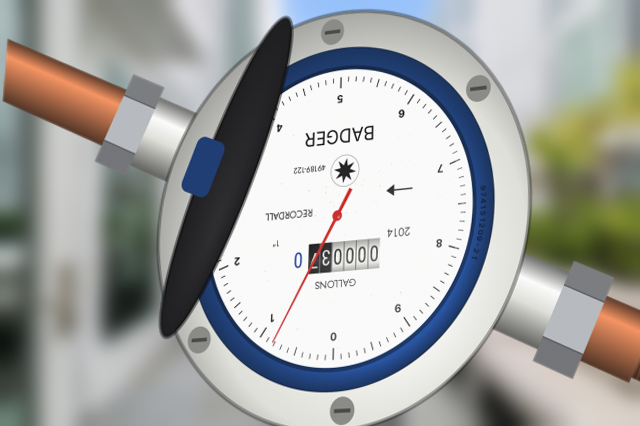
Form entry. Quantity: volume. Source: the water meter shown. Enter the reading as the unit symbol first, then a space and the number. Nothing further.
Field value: gal 370.8
